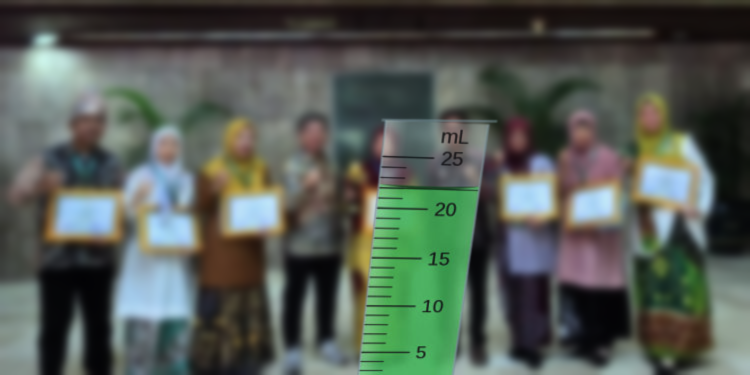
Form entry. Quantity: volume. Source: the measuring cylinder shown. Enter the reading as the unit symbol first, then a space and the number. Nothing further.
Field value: mL 22
